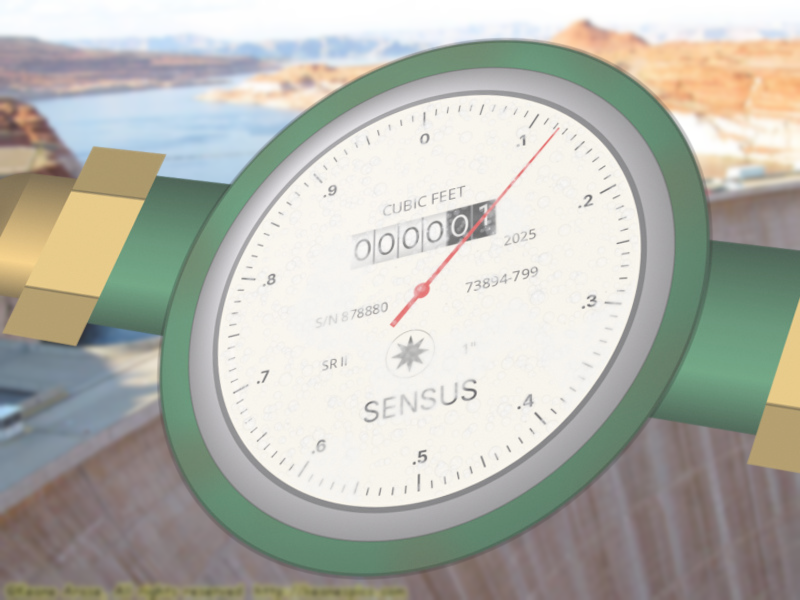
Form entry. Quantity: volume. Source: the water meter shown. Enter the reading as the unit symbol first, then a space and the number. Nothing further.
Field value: ft³ 1.12
